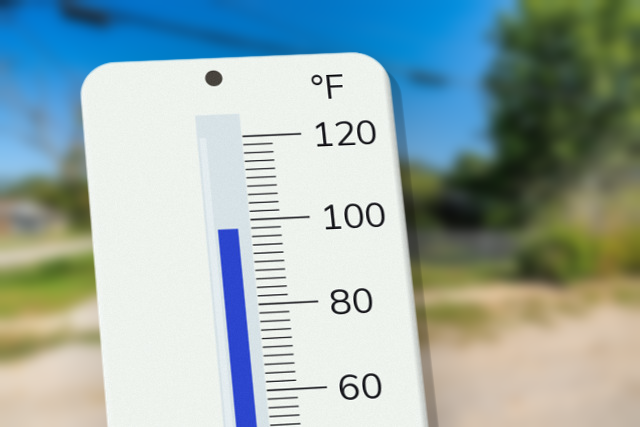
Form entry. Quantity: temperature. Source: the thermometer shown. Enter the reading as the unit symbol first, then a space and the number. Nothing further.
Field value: °F 98
